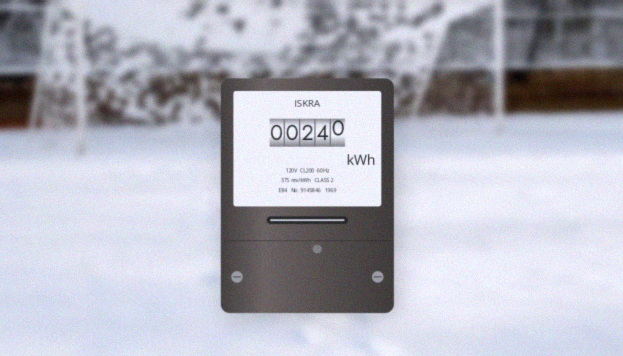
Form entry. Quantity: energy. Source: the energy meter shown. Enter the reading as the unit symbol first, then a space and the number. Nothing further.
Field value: kWh 240
